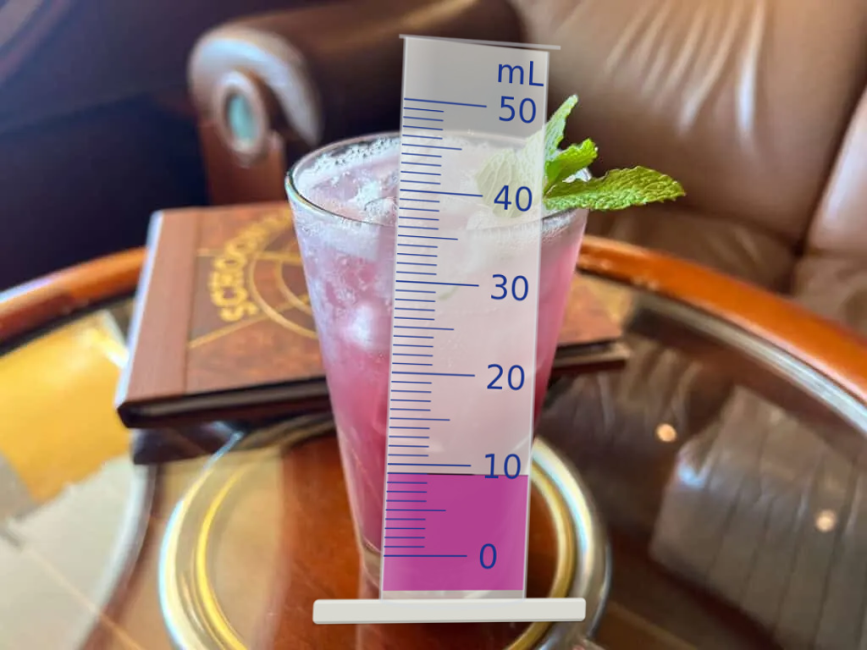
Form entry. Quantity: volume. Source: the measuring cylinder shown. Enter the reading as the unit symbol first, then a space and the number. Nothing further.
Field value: mL 9
